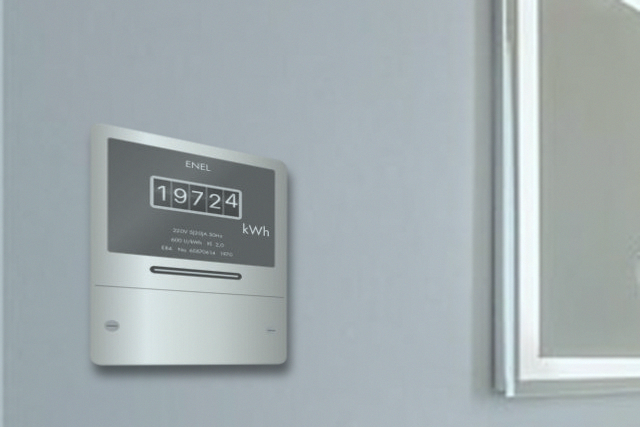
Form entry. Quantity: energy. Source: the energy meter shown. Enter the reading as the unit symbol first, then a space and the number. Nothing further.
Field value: kWh 19724
